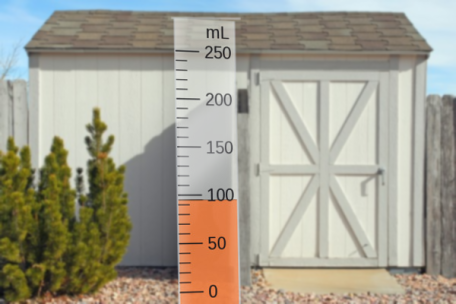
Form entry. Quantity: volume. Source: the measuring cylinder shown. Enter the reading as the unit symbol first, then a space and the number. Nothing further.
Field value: mL 95
